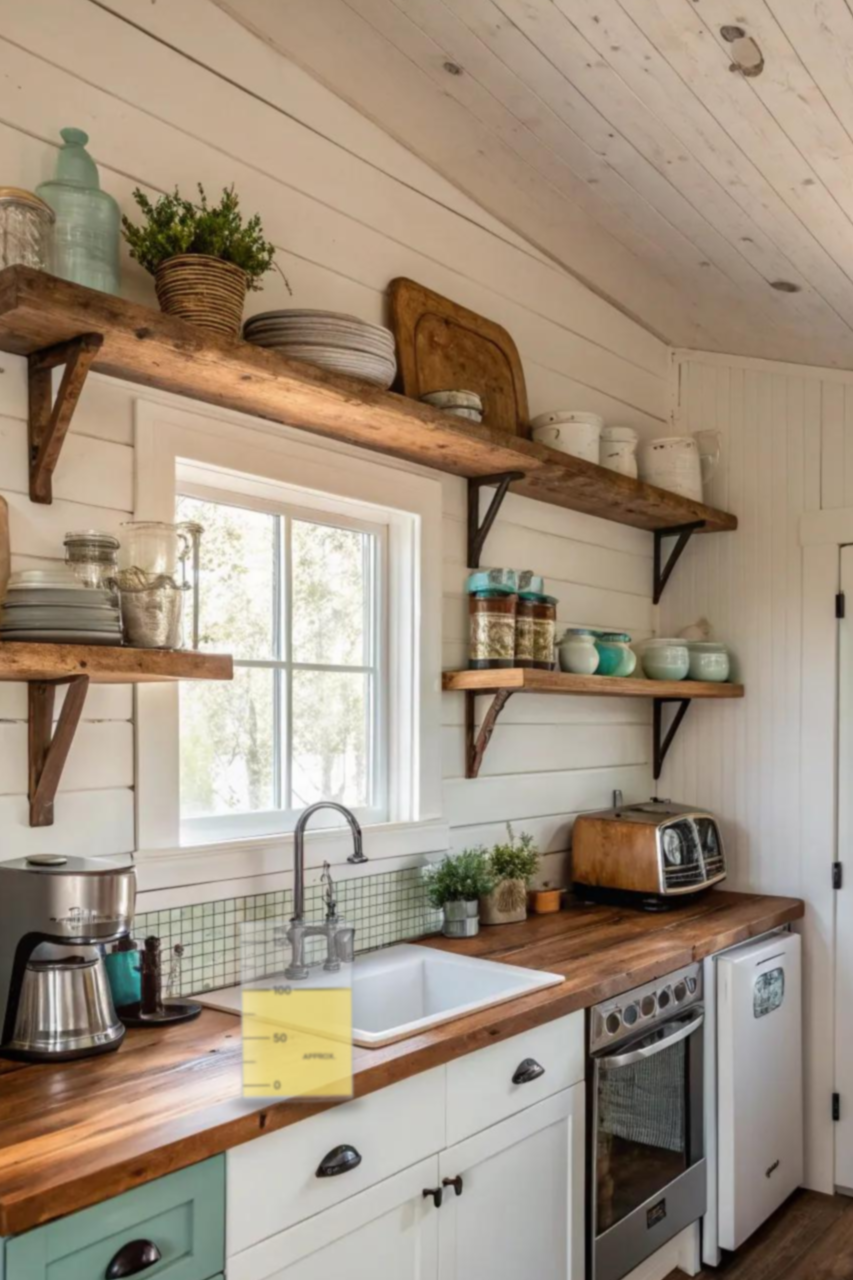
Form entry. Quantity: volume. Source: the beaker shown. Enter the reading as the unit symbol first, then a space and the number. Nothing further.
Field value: mL 100
